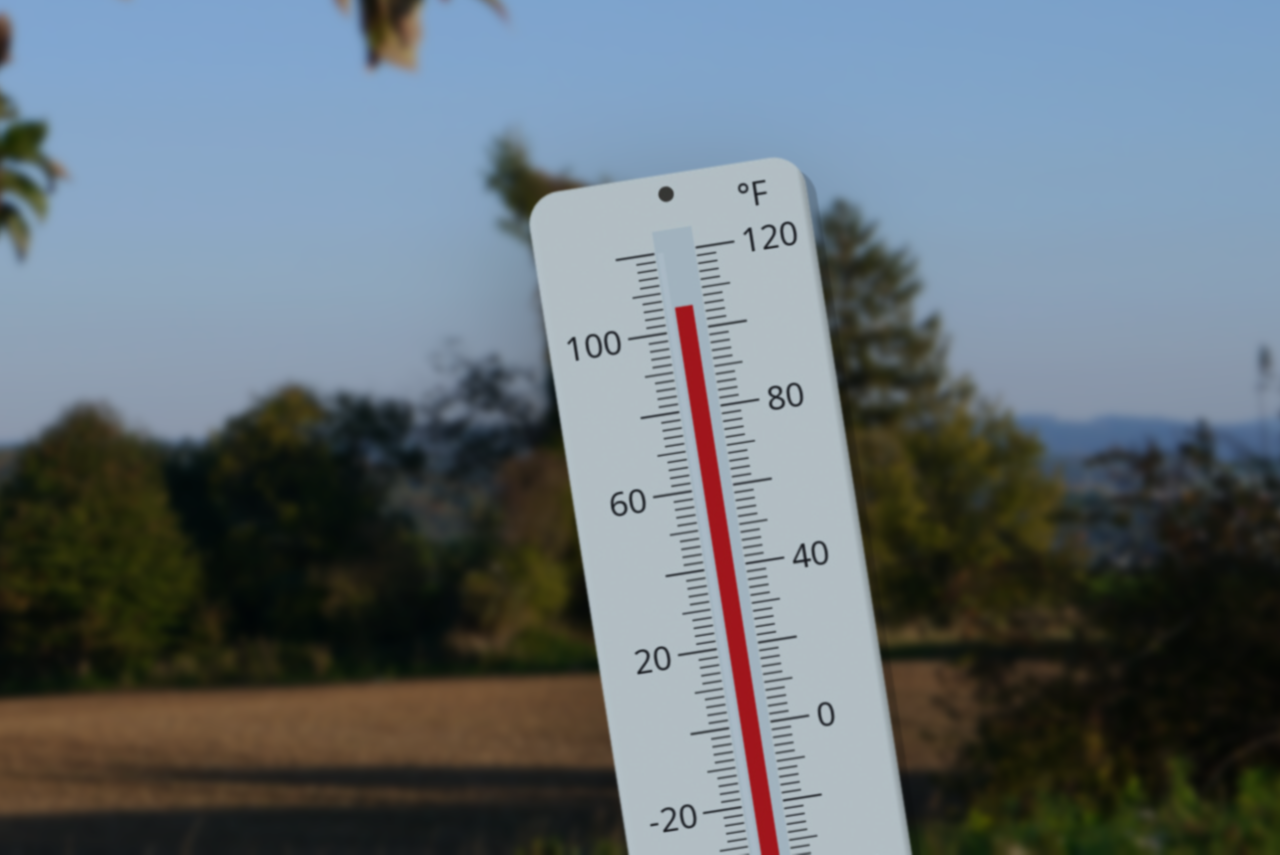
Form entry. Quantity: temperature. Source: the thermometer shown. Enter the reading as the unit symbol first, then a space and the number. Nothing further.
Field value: °F 106
